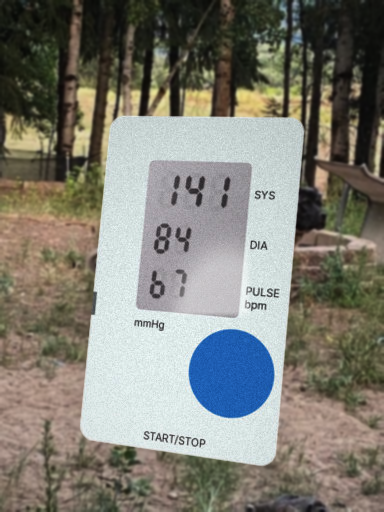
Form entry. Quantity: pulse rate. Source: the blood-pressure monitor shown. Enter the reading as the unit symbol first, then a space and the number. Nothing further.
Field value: bpm 67
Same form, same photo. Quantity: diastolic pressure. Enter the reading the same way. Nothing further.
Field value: mmHg 84
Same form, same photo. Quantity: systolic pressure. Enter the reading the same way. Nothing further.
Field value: mmHg 141
